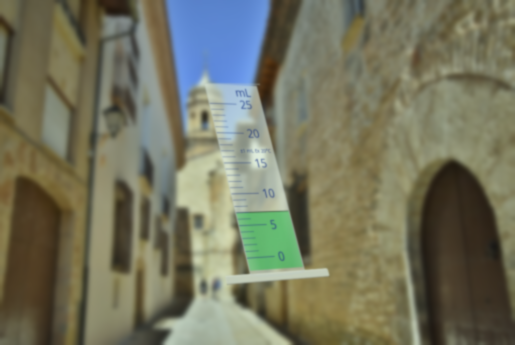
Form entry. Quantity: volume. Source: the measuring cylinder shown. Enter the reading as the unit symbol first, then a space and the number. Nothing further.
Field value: mL 7
